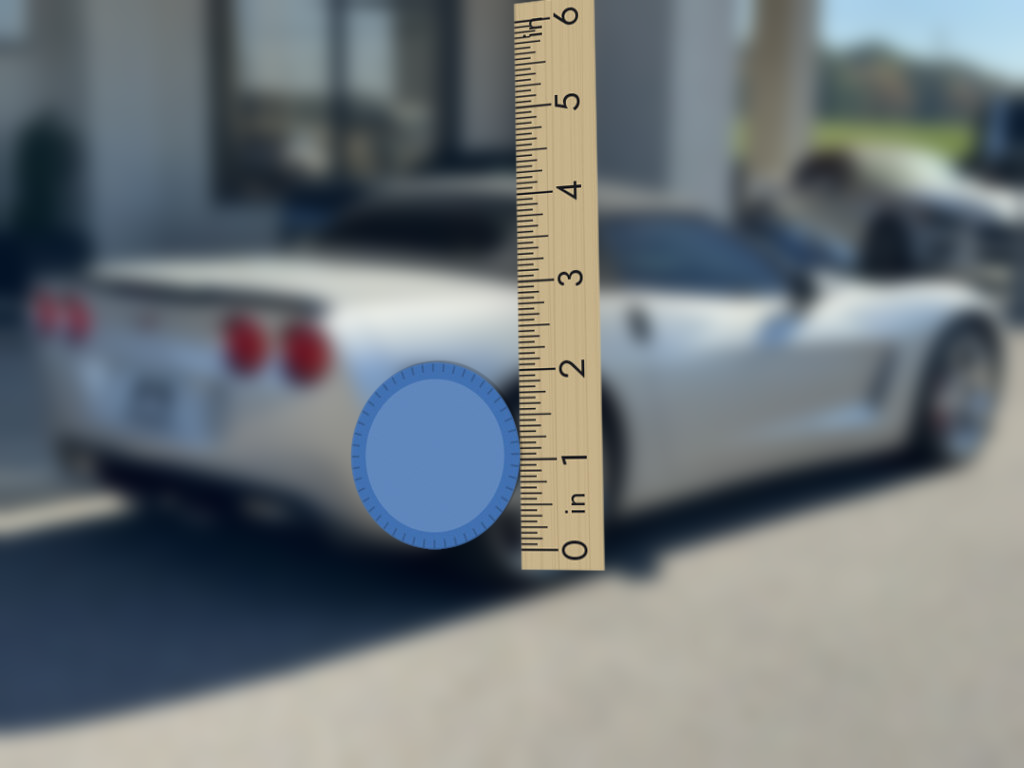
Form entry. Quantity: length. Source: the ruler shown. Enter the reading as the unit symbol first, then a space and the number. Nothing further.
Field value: in 2.125
